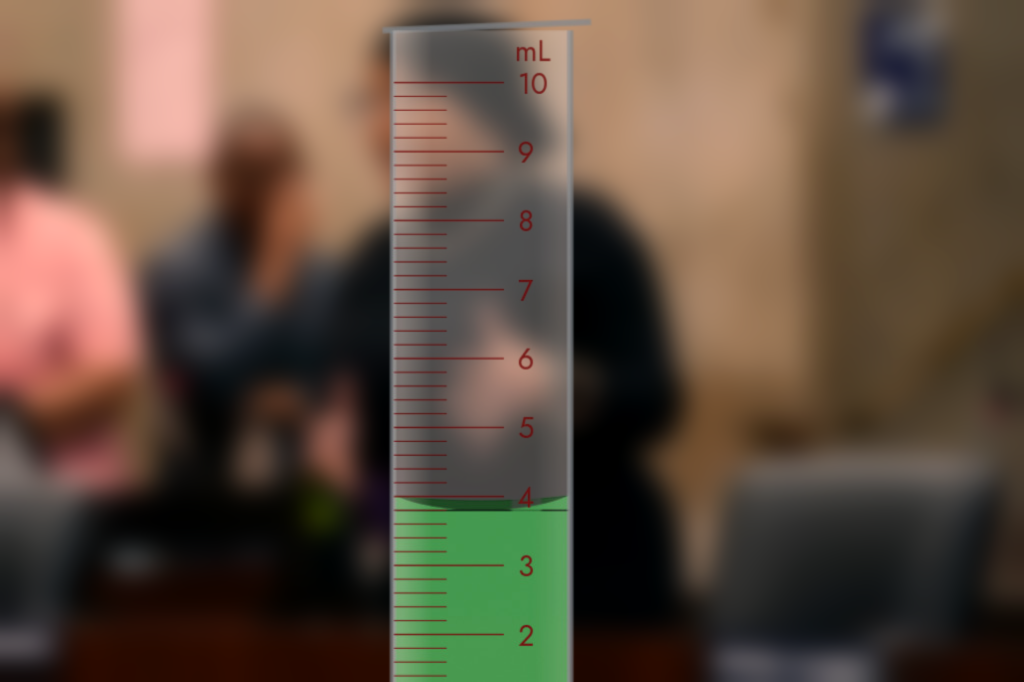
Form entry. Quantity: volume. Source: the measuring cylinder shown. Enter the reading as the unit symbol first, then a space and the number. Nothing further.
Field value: mL 3.8
